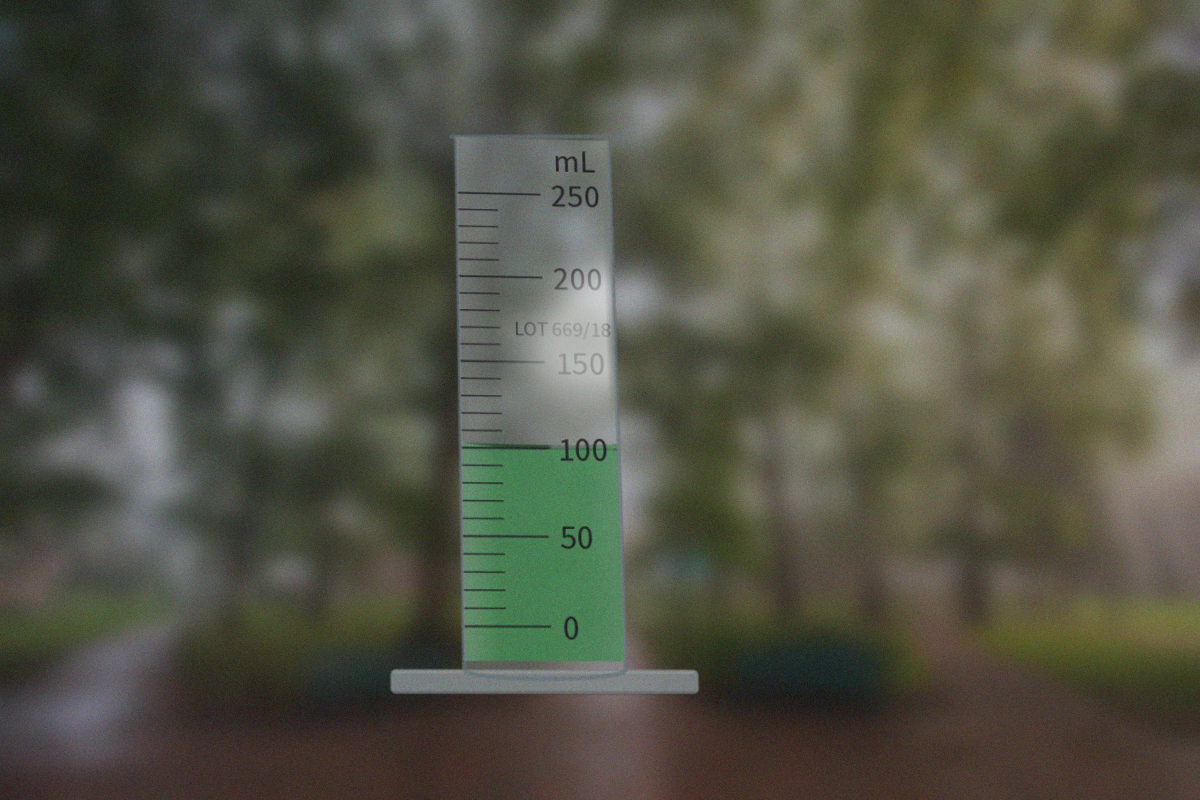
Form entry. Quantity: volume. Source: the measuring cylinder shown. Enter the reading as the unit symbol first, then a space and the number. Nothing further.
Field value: mL 100
